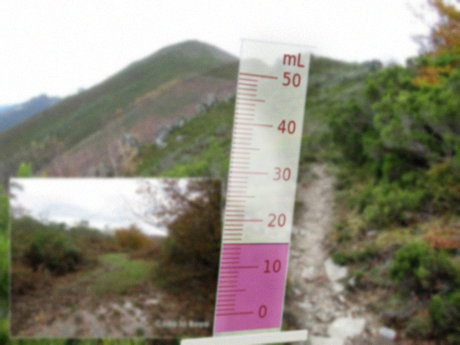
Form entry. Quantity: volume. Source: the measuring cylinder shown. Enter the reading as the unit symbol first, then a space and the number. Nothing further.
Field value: mL 15
